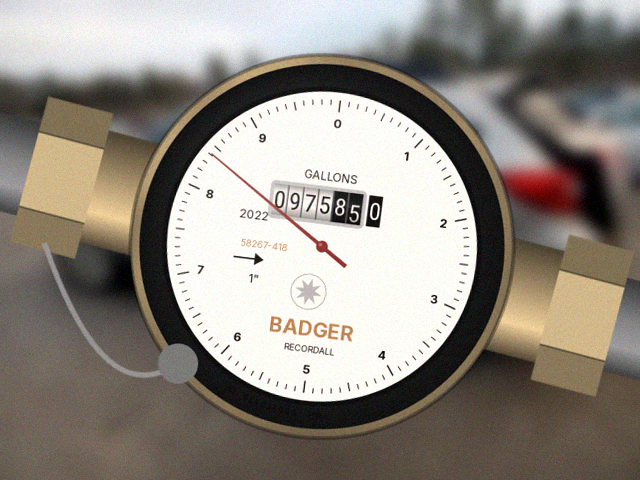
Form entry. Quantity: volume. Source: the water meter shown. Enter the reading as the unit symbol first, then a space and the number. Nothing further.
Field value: gal 975848.4
